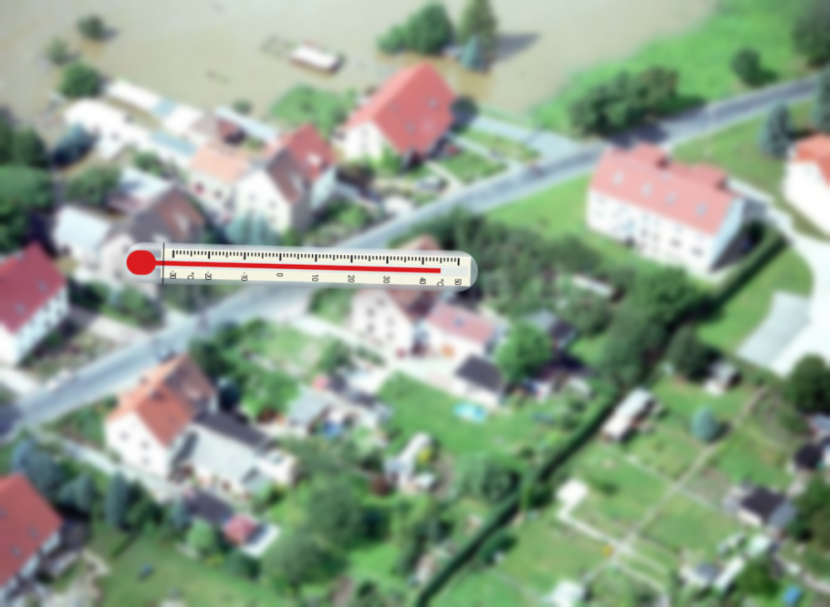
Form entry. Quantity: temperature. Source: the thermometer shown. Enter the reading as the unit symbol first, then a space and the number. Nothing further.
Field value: °C 45
